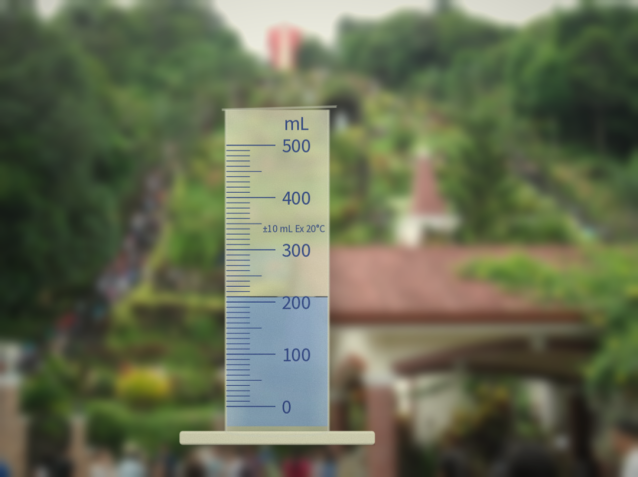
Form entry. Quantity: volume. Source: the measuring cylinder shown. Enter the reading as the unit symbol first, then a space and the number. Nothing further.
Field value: mL 210
